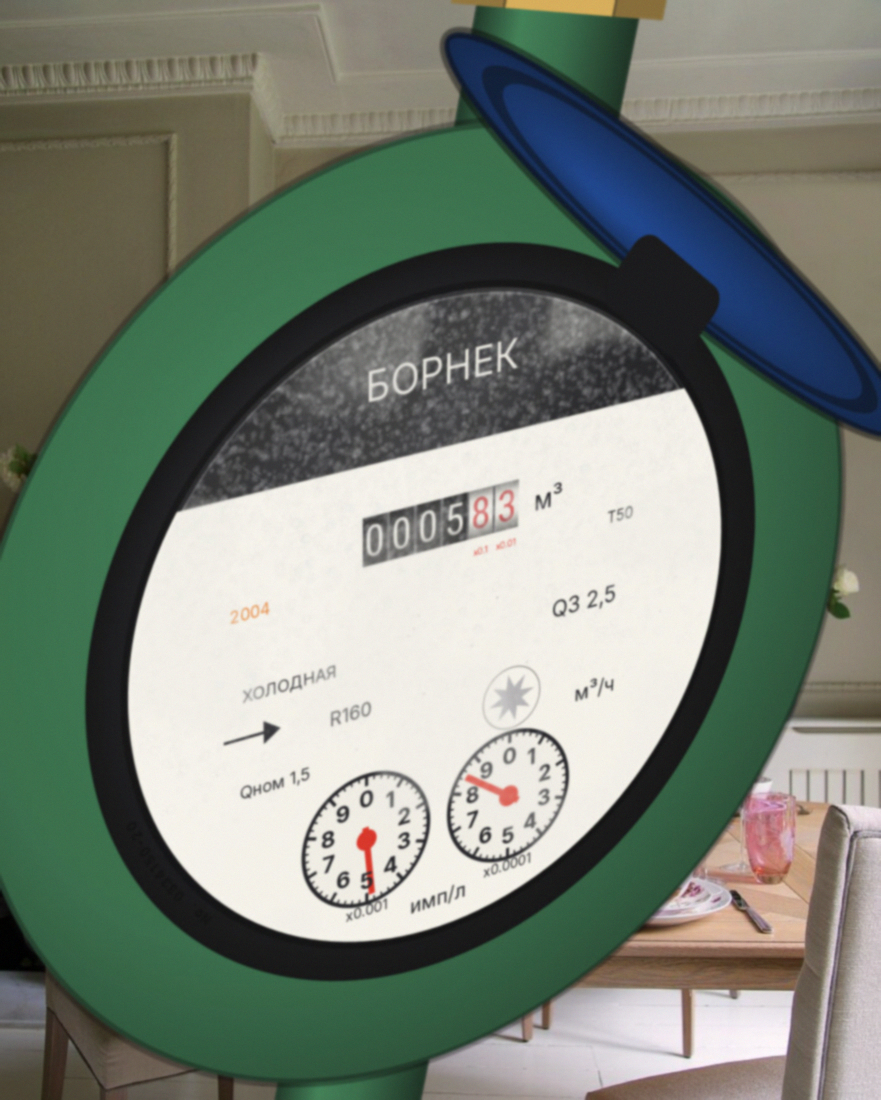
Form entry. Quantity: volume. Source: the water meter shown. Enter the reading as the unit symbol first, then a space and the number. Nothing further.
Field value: m³ 5.8348
